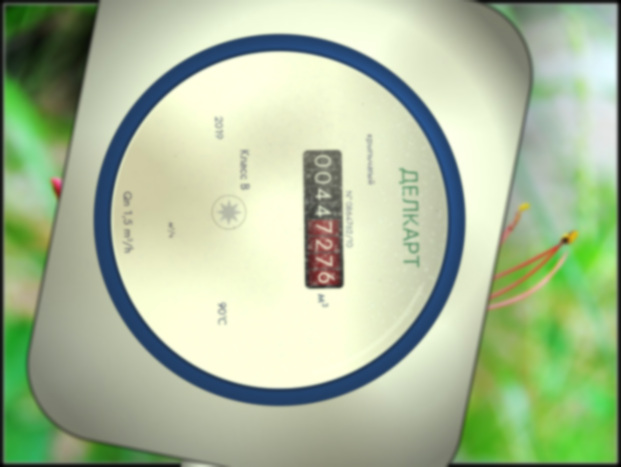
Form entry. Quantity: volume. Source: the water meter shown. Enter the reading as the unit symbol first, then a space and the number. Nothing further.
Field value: m³ 44.7276
